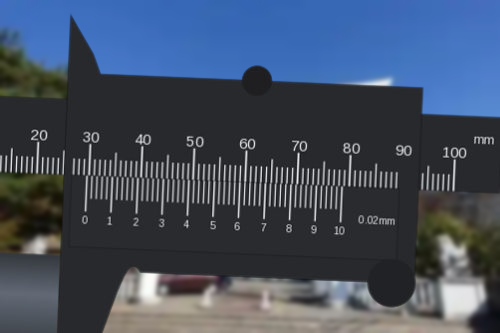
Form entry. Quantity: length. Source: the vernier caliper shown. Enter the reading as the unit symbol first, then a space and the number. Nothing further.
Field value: mm 29.6
